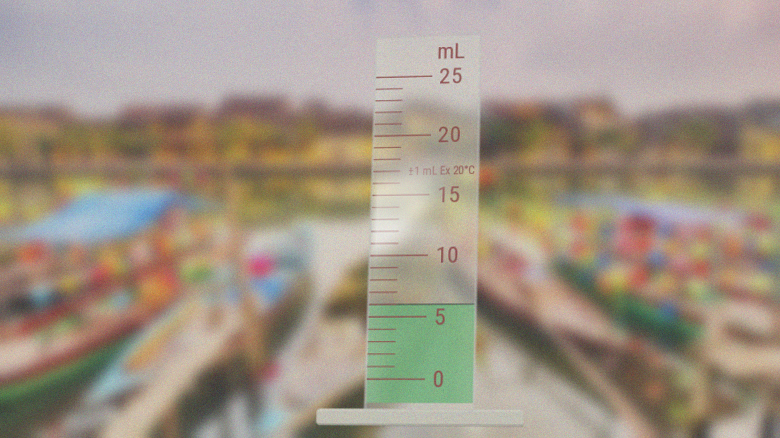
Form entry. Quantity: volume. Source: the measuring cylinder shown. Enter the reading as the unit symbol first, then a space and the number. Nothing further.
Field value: mL 6
